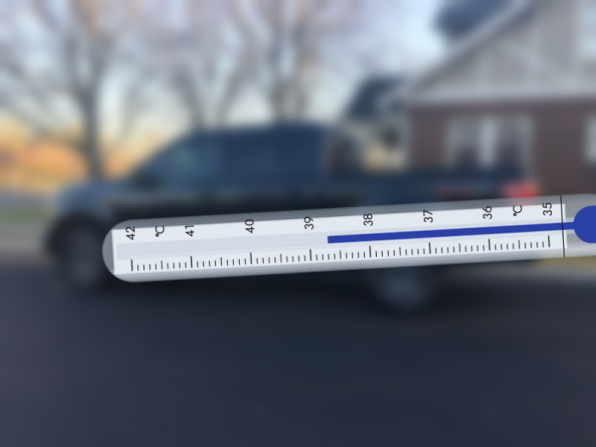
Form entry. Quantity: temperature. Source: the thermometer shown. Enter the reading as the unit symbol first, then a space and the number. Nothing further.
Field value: °C 38.7
